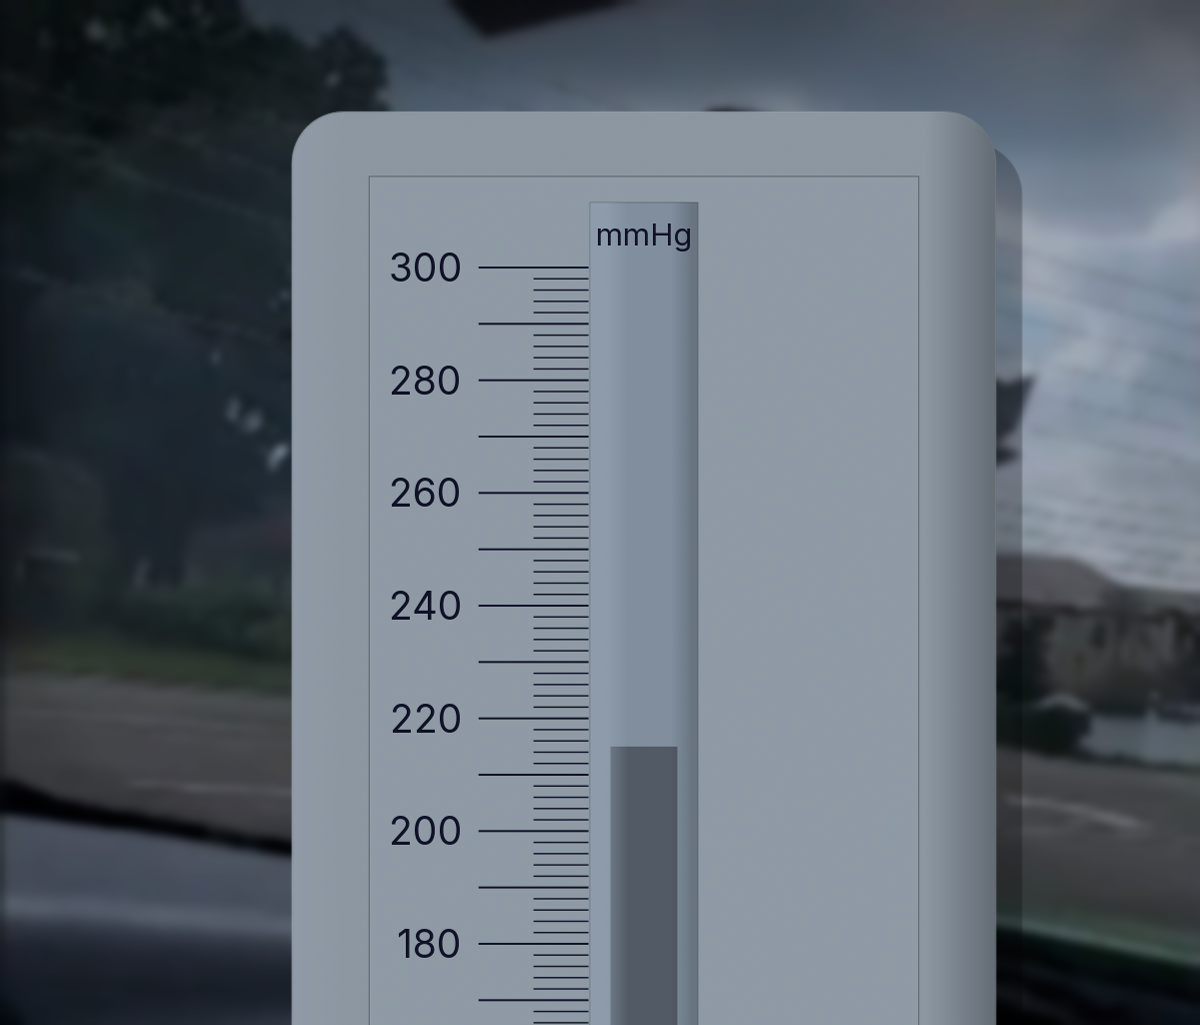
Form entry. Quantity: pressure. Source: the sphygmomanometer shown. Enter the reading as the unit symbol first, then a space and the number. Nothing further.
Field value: mmHg 215
